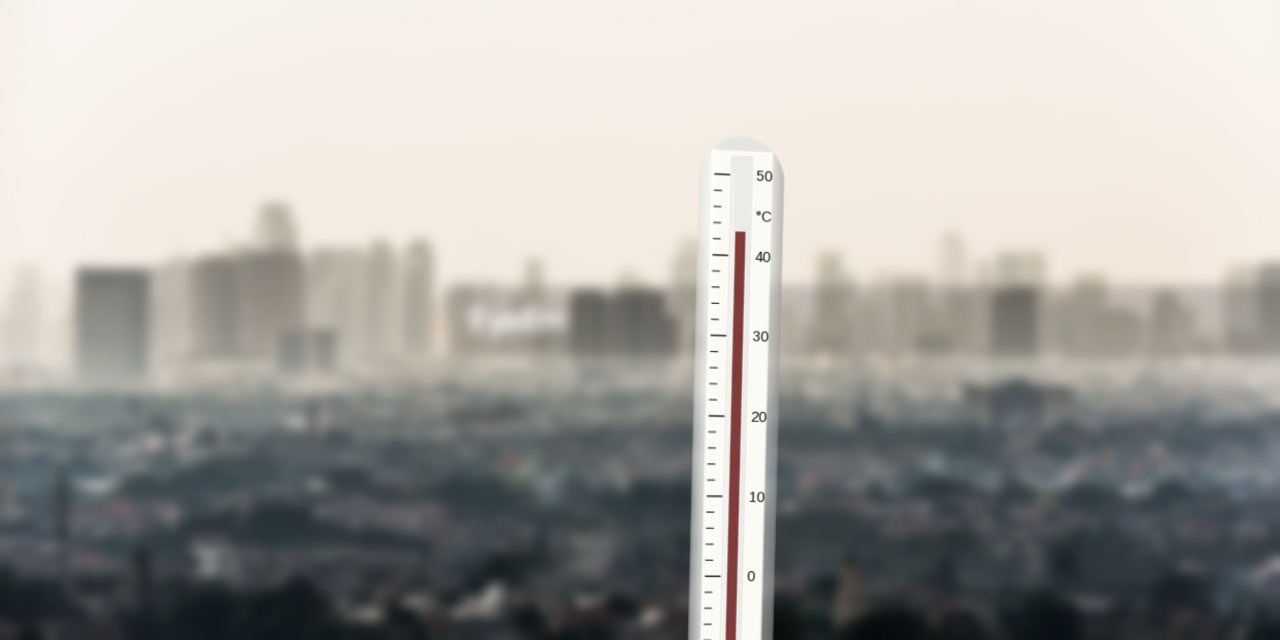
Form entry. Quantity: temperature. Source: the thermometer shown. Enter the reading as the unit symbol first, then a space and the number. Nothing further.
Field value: °C 43
